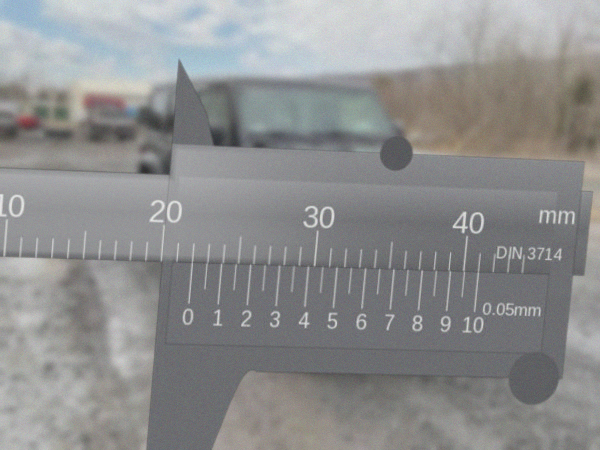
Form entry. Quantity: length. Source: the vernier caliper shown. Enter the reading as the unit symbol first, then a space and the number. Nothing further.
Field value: mm 22.0
